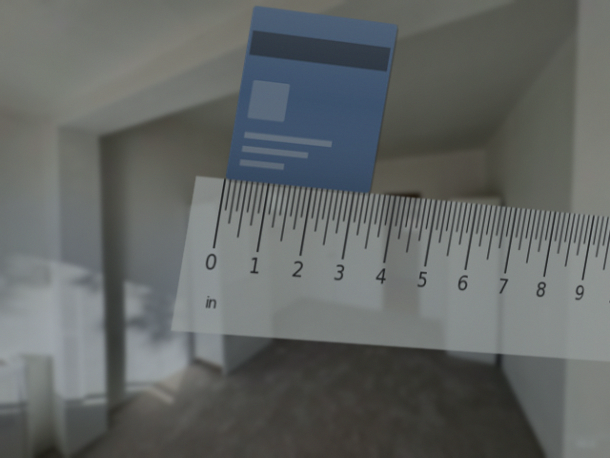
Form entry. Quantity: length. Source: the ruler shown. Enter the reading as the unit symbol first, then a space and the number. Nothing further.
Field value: in 3.375
